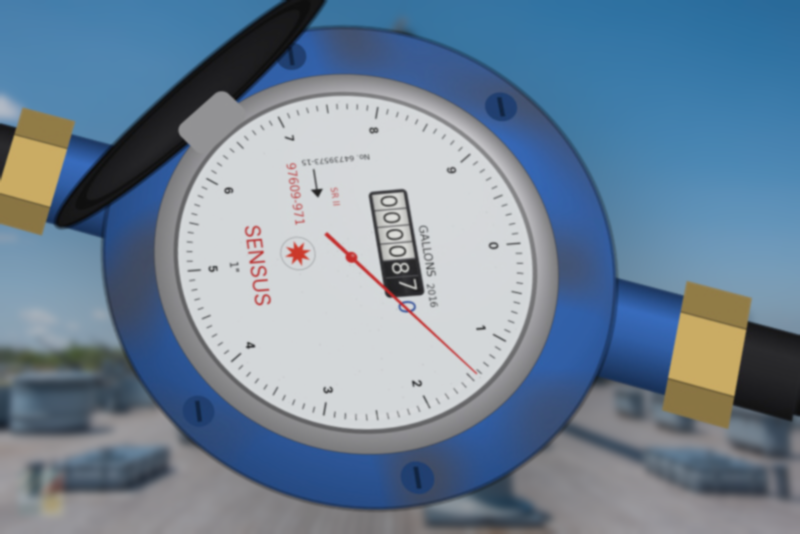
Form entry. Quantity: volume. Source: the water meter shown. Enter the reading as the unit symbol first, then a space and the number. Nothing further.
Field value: gal 871.4
